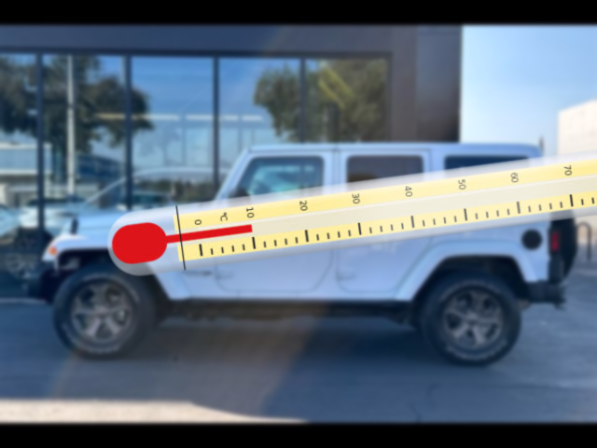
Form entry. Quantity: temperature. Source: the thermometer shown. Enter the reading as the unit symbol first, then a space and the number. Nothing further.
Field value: °C 10
